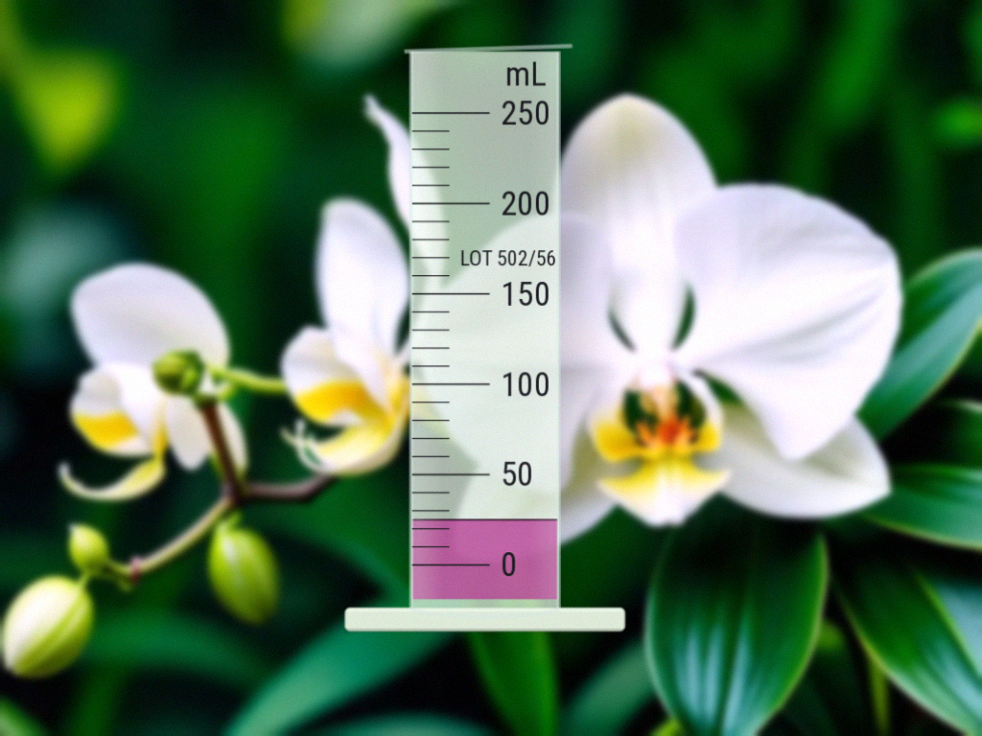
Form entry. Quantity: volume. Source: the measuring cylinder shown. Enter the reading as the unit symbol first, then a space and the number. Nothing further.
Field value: mL 25
